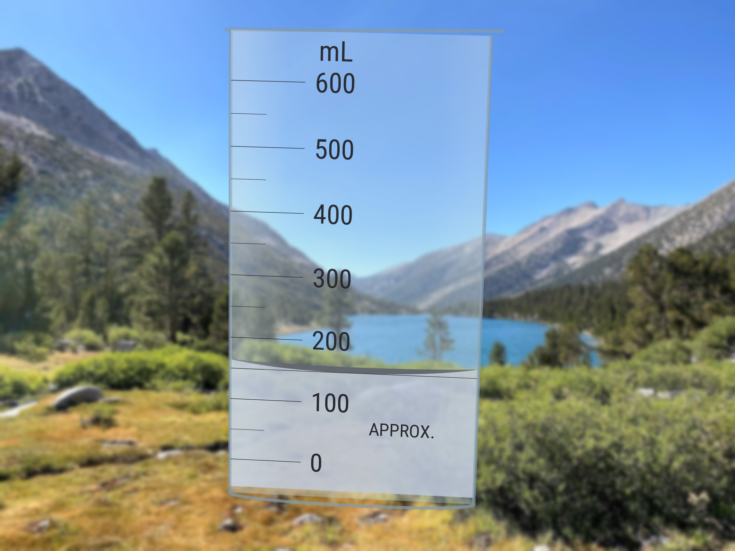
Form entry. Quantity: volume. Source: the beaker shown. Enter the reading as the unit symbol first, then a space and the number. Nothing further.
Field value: mL 150
